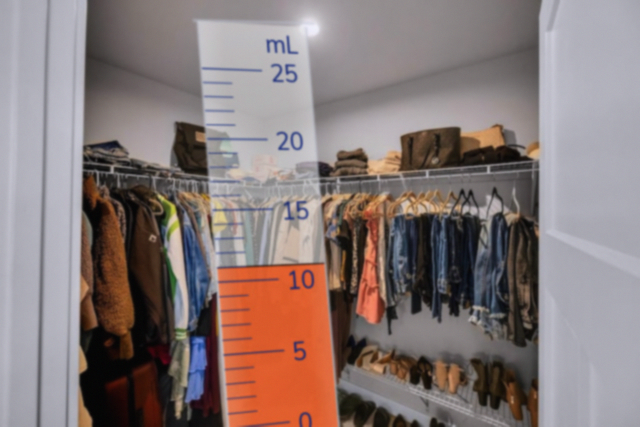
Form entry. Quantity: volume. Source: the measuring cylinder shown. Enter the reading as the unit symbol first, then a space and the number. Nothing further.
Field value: mL 11
